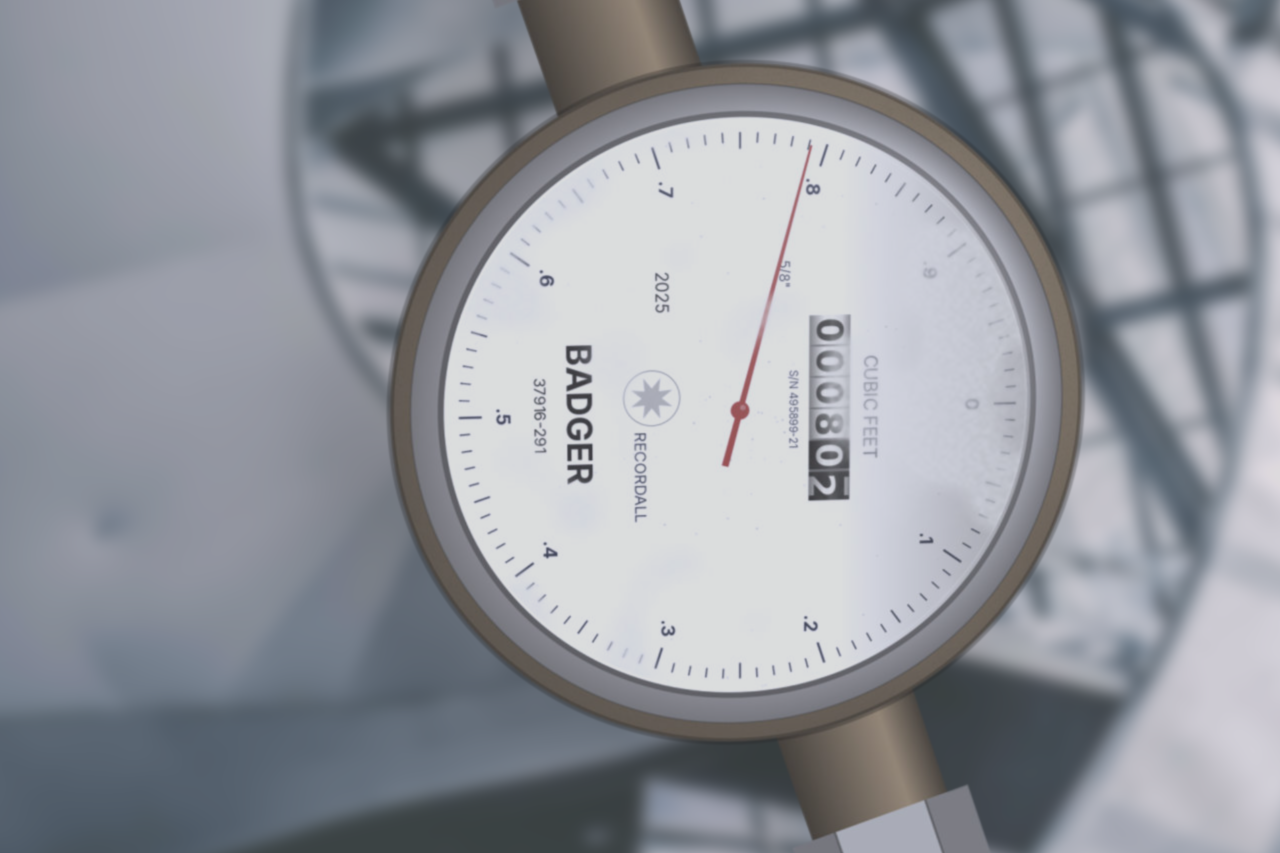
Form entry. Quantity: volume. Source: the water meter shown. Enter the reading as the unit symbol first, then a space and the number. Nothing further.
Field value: ft³ 801.79
